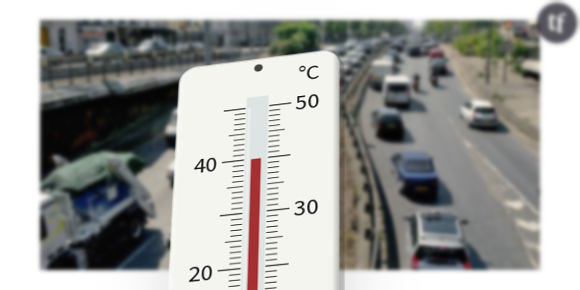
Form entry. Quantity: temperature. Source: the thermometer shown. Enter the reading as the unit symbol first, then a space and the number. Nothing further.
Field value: °C 40
